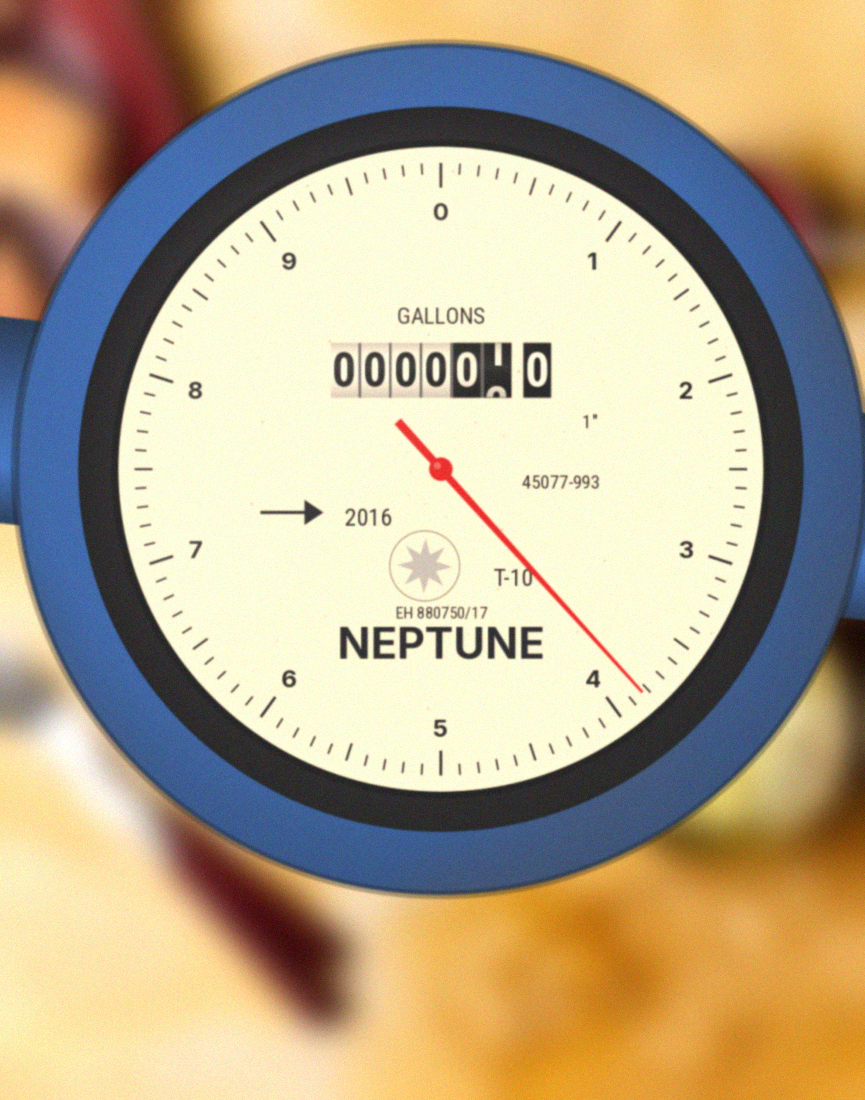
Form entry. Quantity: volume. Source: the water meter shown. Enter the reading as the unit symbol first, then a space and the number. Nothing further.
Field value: gal 13.8
